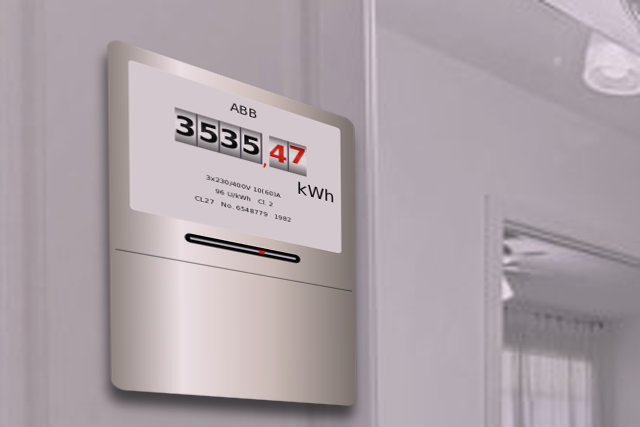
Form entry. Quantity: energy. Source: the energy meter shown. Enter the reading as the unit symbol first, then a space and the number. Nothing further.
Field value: kWh 3535.47
